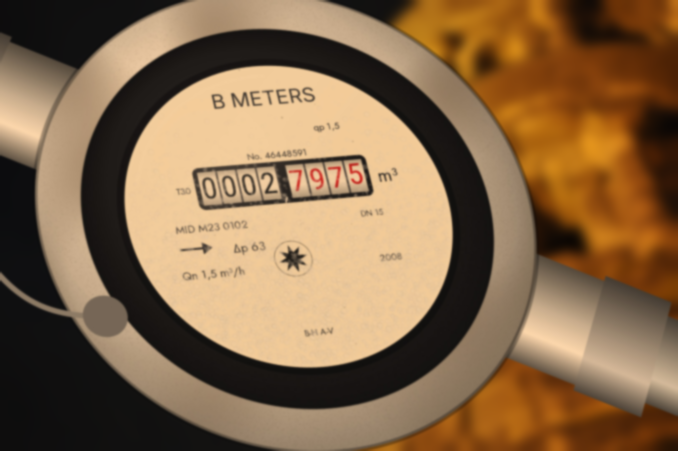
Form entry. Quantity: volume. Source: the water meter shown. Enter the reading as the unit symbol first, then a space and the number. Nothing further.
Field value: m³ 2.7975
